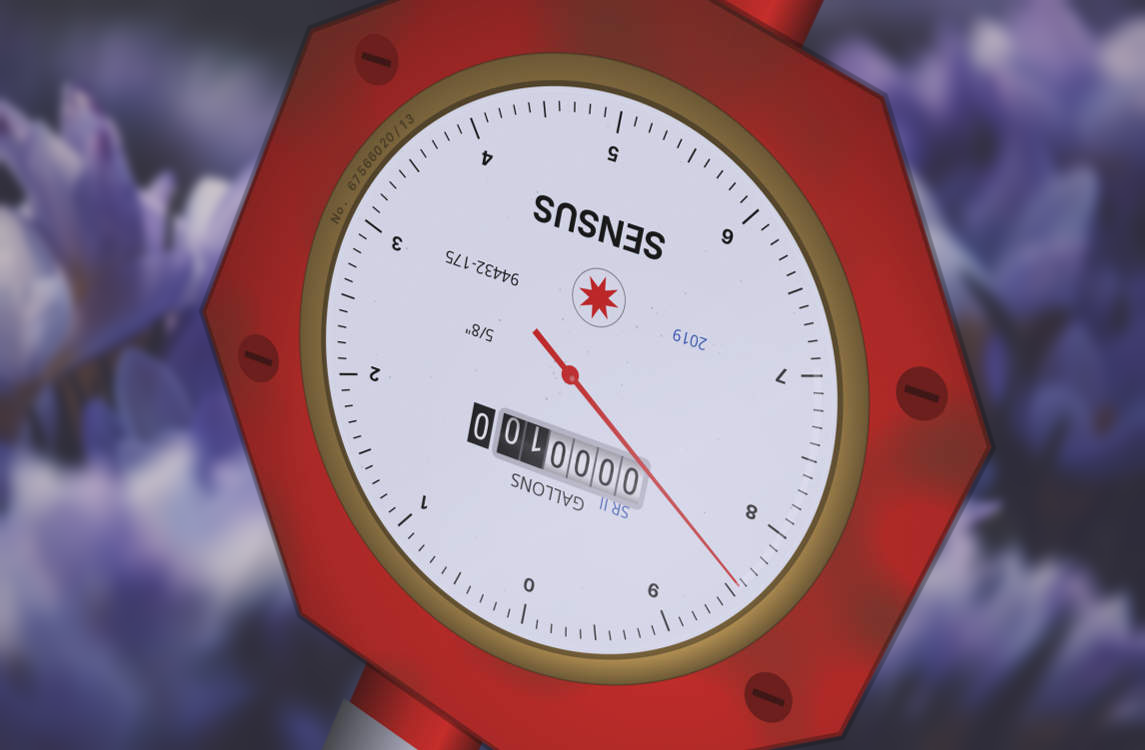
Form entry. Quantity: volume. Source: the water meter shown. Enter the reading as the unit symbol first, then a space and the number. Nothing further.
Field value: gal 98.4
